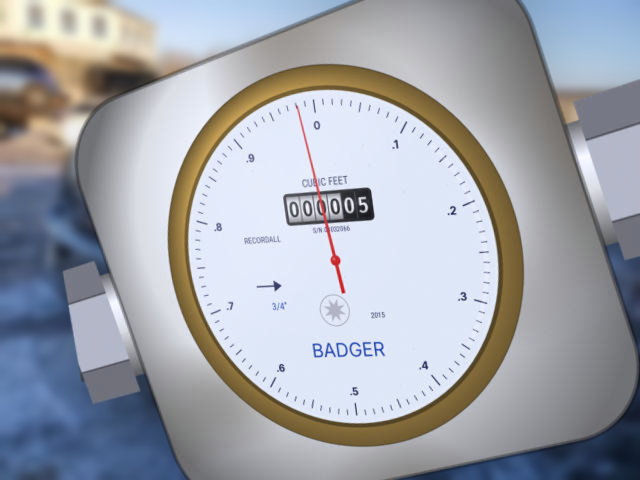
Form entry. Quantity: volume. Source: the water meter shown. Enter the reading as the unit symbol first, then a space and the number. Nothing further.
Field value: ft³ 4.98
